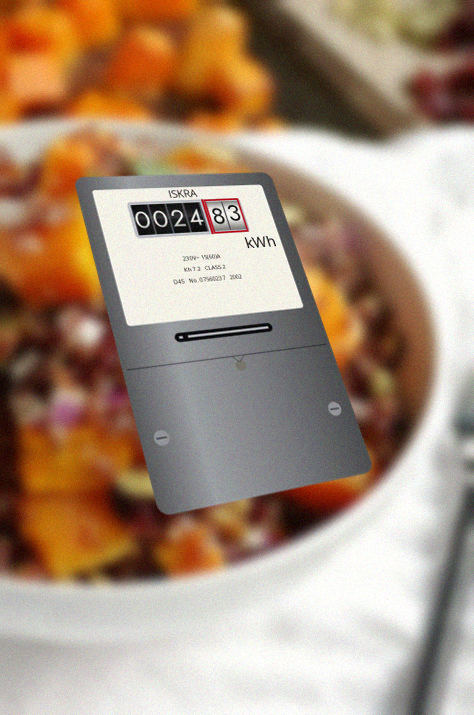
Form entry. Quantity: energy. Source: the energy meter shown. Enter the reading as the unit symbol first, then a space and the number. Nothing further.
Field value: kWh 24.83
